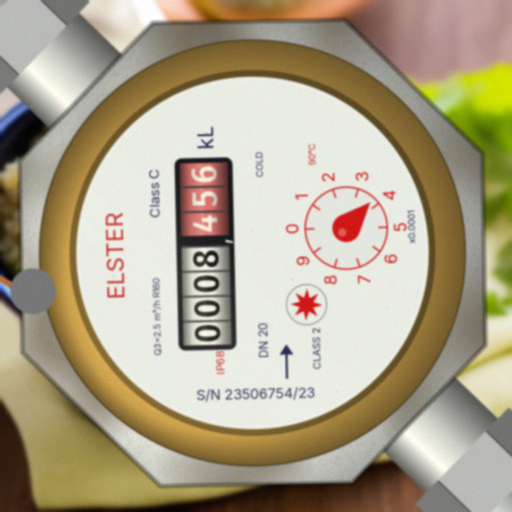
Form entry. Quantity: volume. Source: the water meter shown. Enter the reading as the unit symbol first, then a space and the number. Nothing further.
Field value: kL 8.4563
